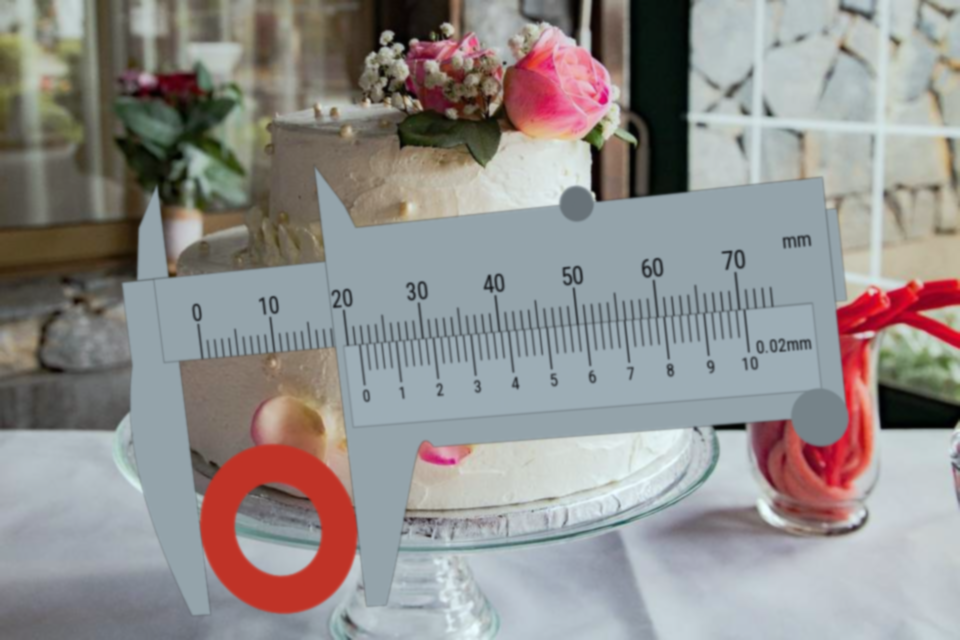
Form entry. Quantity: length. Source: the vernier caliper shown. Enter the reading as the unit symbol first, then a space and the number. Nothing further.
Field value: mm 21.6
